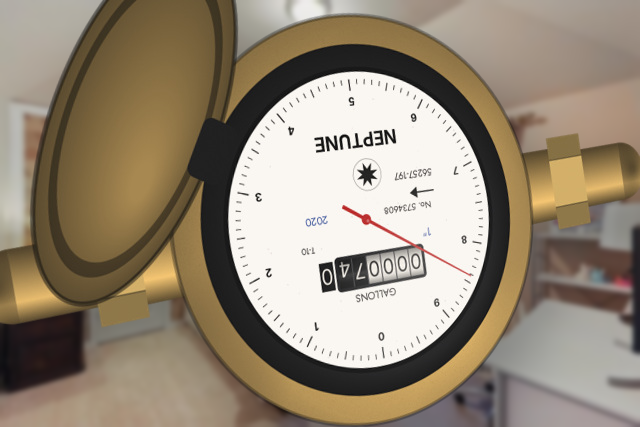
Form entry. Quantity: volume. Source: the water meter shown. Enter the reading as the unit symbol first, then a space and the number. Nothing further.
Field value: gal 738.4
